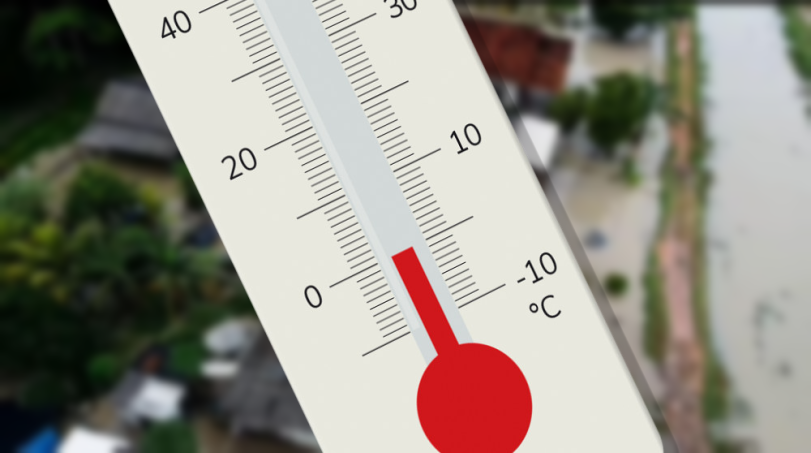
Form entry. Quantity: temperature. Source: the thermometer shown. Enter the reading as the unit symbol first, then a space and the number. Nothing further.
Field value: °C 0
